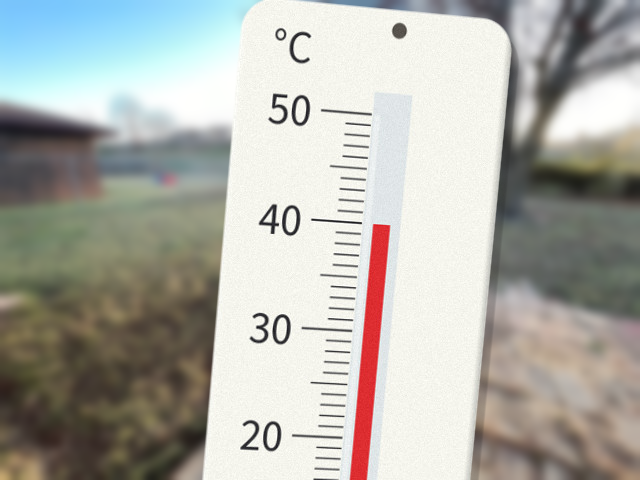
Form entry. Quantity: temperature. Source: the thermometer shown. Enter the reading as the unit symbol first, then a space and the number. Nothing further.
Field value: °C 40
